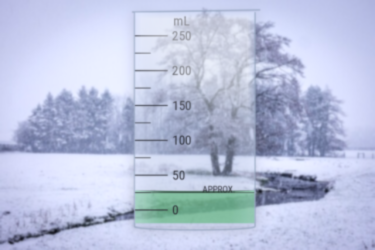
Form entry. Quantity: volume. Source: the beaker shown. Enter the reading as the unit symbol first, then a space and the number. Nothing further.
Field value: mL 25
